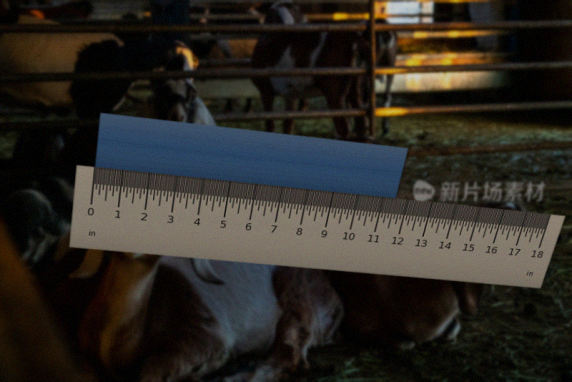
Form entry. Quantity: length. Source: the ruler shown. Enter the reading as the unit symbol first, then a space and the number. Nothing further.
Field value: in 11.5
